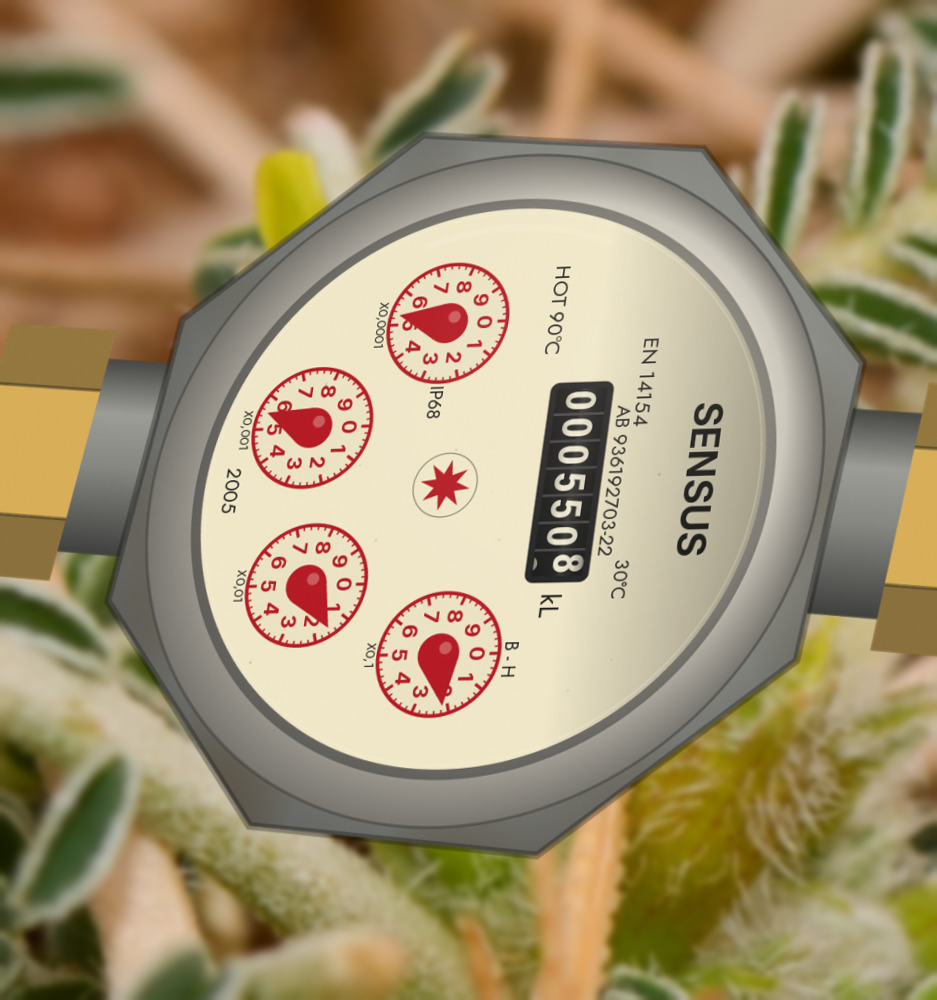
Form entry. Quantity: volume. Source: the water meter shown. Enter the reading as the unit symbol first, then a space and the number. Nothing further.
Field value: kL 5508.2155
